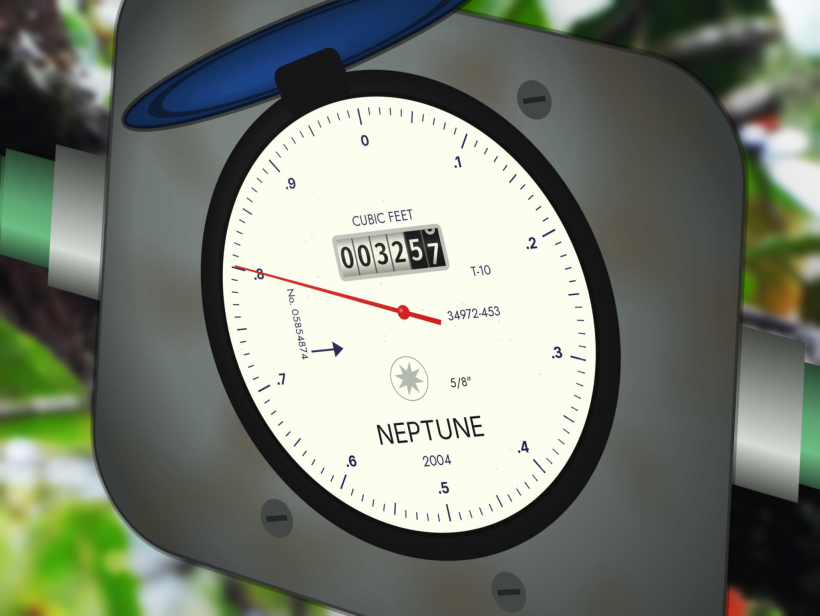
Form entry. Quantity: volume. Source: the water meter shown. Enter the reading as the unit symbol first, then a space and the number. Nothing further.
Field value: ft³ 3256.80
